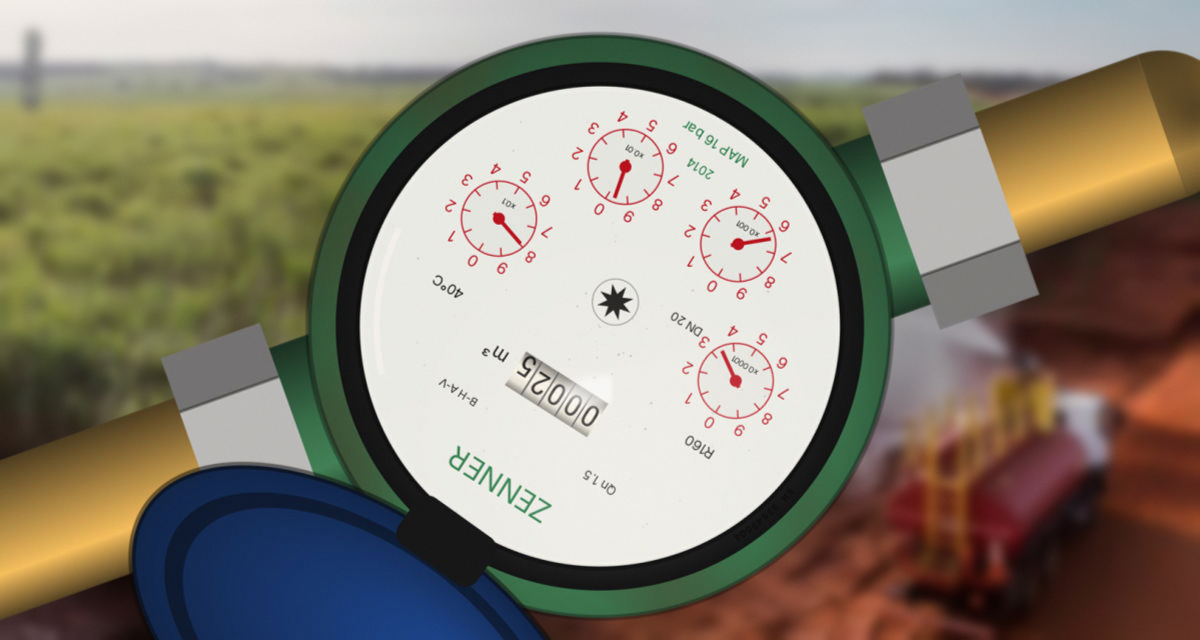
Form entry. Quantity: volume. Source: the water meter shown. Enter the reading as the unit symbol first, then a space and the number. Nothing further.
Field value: m³ 24.7963
